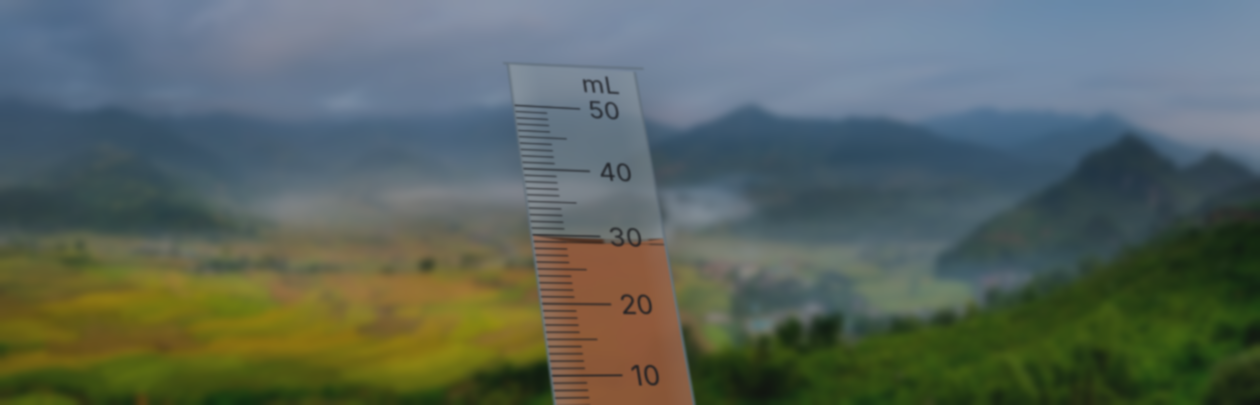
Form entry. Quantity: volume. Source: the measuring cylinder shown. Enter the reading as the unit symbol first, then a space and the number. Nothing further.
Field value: mL 29
